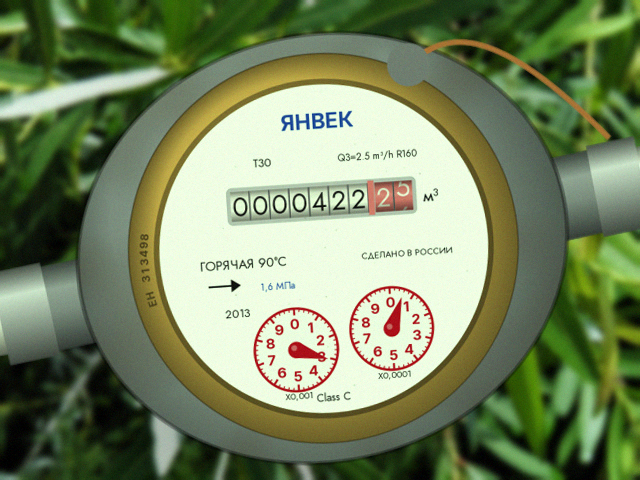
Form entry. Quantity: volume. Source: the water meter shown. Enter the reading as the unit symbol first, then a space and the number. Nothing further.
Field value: m³ 422.2530
